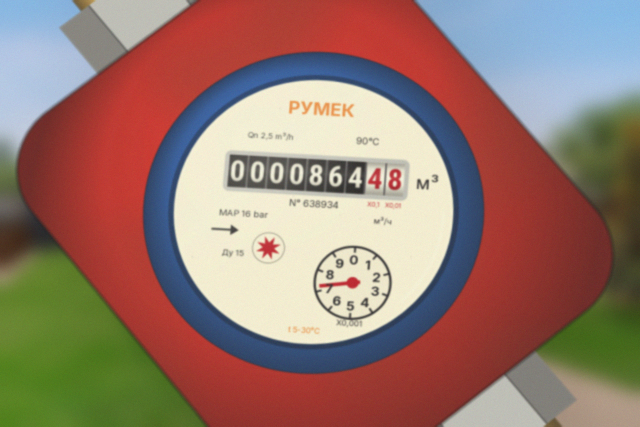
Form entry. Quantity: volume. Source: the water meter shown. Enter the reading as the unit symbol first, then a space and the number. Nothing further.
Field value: m³ 864.487
